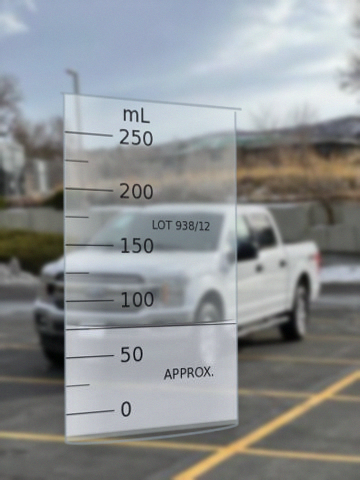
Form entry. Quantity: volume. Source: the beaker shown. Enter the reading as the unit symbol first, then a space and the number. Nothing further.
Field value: mL 75
